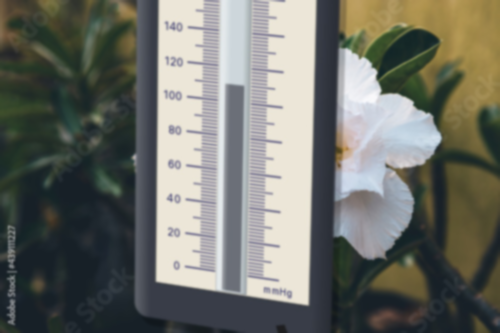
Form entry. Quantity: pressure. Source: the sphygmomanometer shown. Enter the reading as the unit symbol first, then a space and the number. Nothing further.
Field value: mmHg 110
